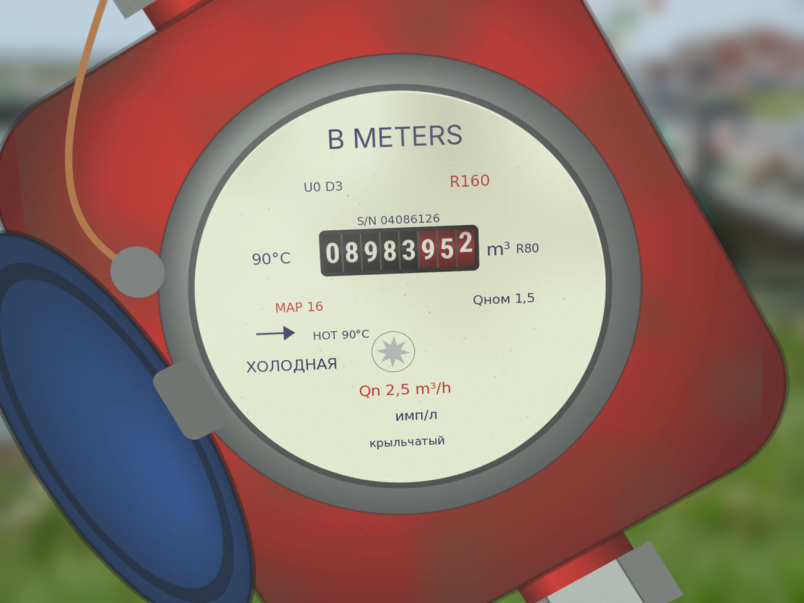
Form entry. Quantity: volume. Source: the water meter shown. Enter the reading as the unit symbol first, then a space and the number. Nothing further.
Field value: m³ 8983.952
